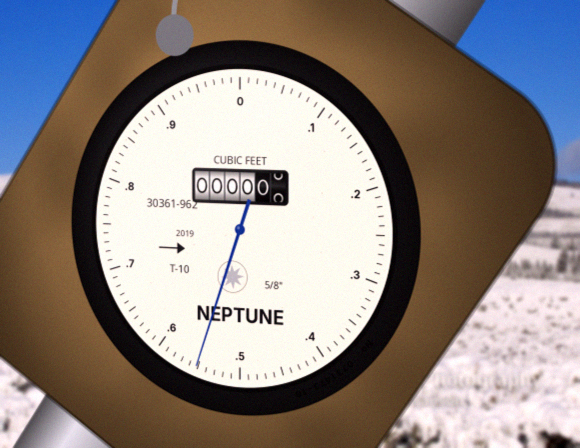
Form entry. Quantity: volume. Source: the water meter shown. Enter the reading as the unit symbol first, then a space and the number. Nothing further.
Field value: ft³ 8.55
